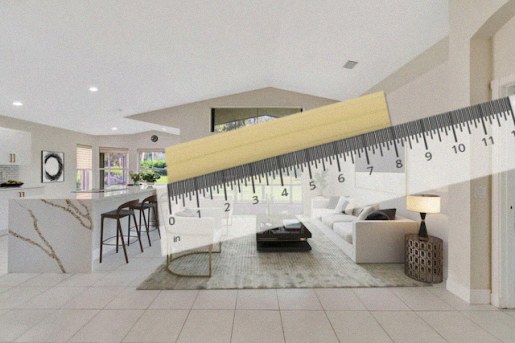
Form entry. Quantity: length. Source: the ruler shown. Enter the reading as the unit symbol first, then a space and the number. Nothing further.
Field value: in 8
